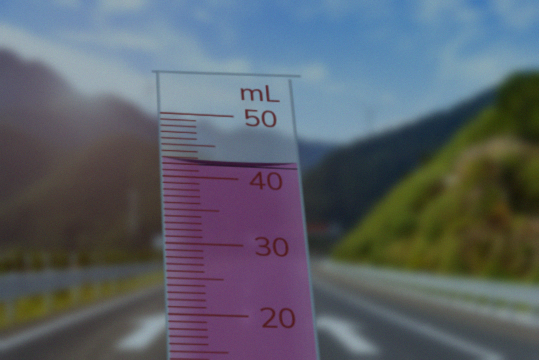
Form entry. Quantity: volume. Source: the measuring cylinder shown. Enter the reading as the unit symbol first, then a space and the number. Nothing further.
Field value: mL 42
